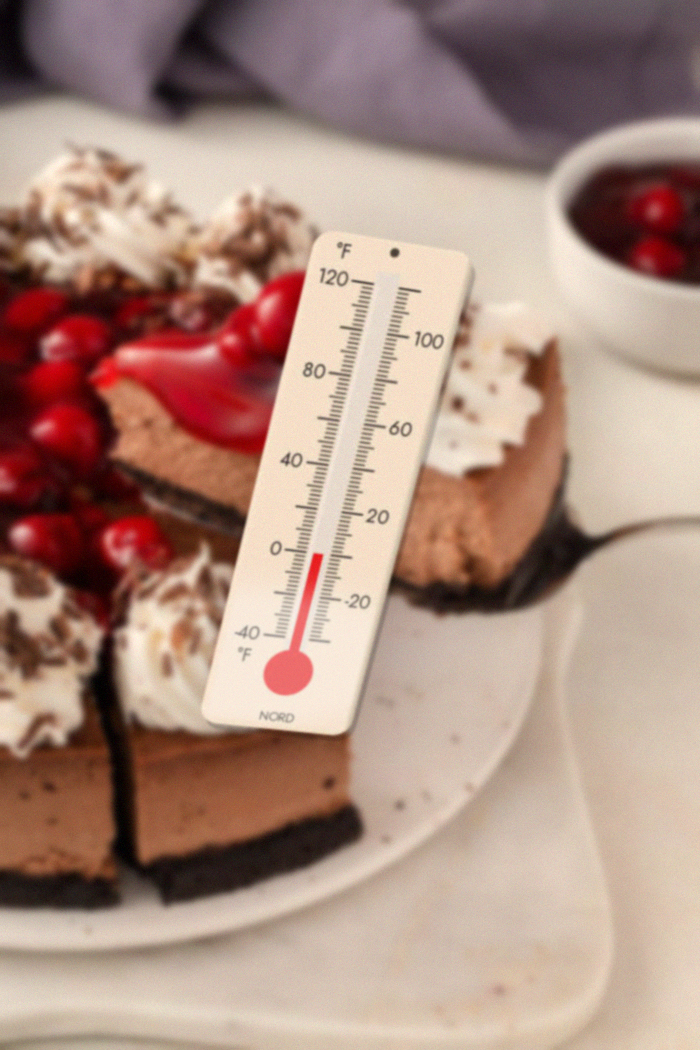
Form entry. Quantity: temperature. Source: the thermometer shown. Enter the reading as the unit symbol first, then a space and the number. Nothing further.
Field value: °F 0
